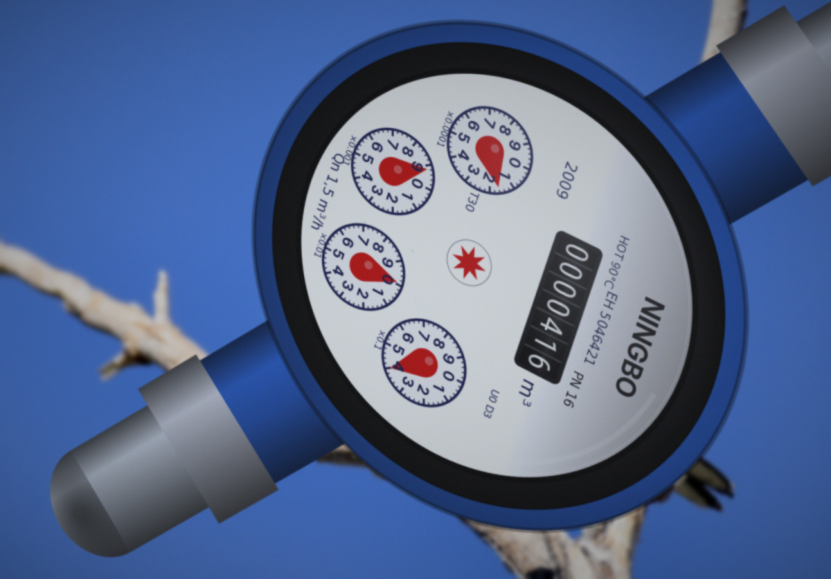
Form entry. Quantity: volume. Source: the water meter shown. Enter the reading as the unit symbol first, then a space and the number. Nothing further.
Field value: m³ 416.3991
